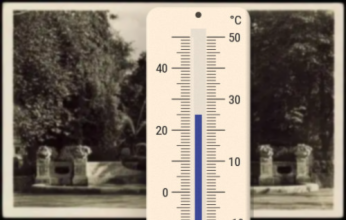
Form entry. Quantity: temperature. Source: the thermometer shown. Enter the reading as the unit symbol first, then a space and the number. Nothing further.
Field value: °C 25
